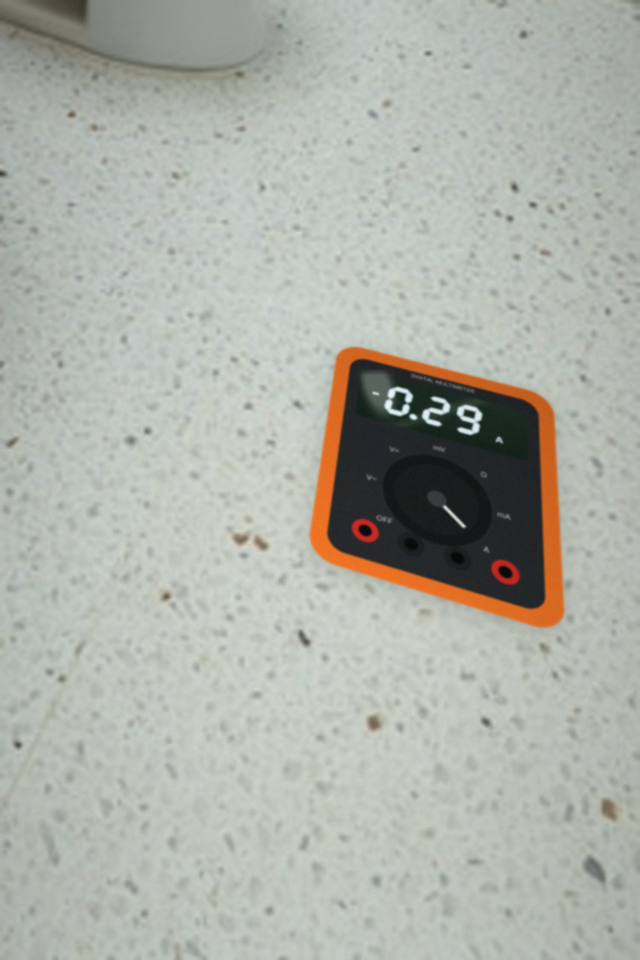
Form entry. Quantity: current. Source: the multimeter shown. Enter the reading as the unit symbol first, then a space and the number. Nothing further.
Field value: A -0.29
